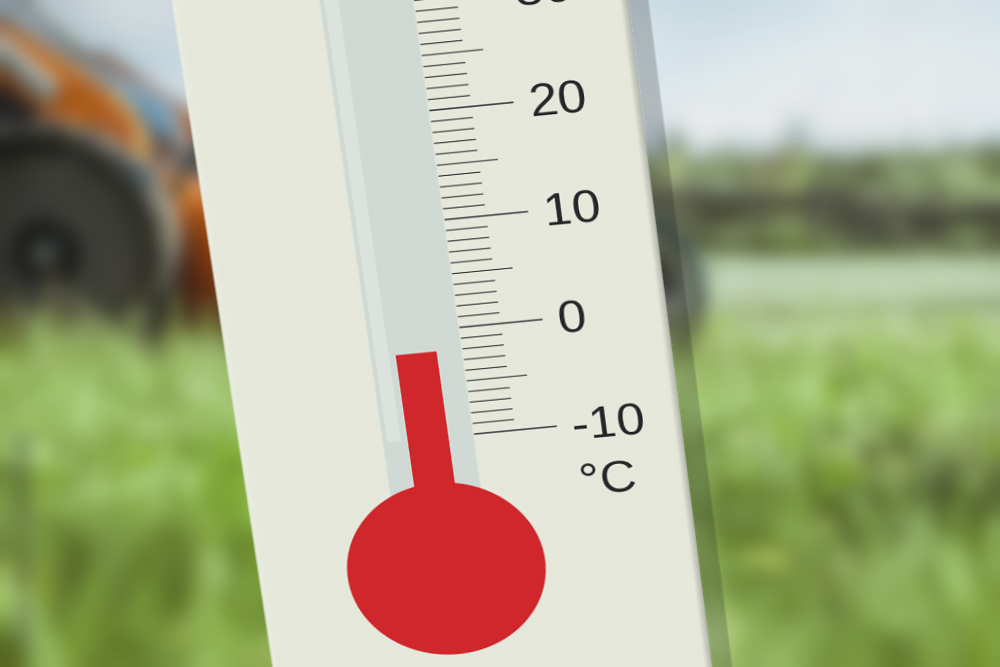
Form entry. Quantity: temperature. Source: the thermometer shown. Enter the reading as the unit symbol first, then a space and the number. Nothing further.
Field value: °C -2
